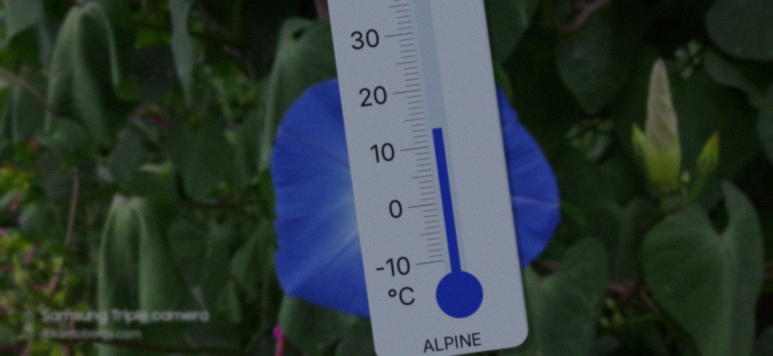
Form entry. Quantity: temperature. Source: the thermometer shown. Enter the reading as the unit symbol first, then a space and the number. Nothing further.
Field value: °C 13
